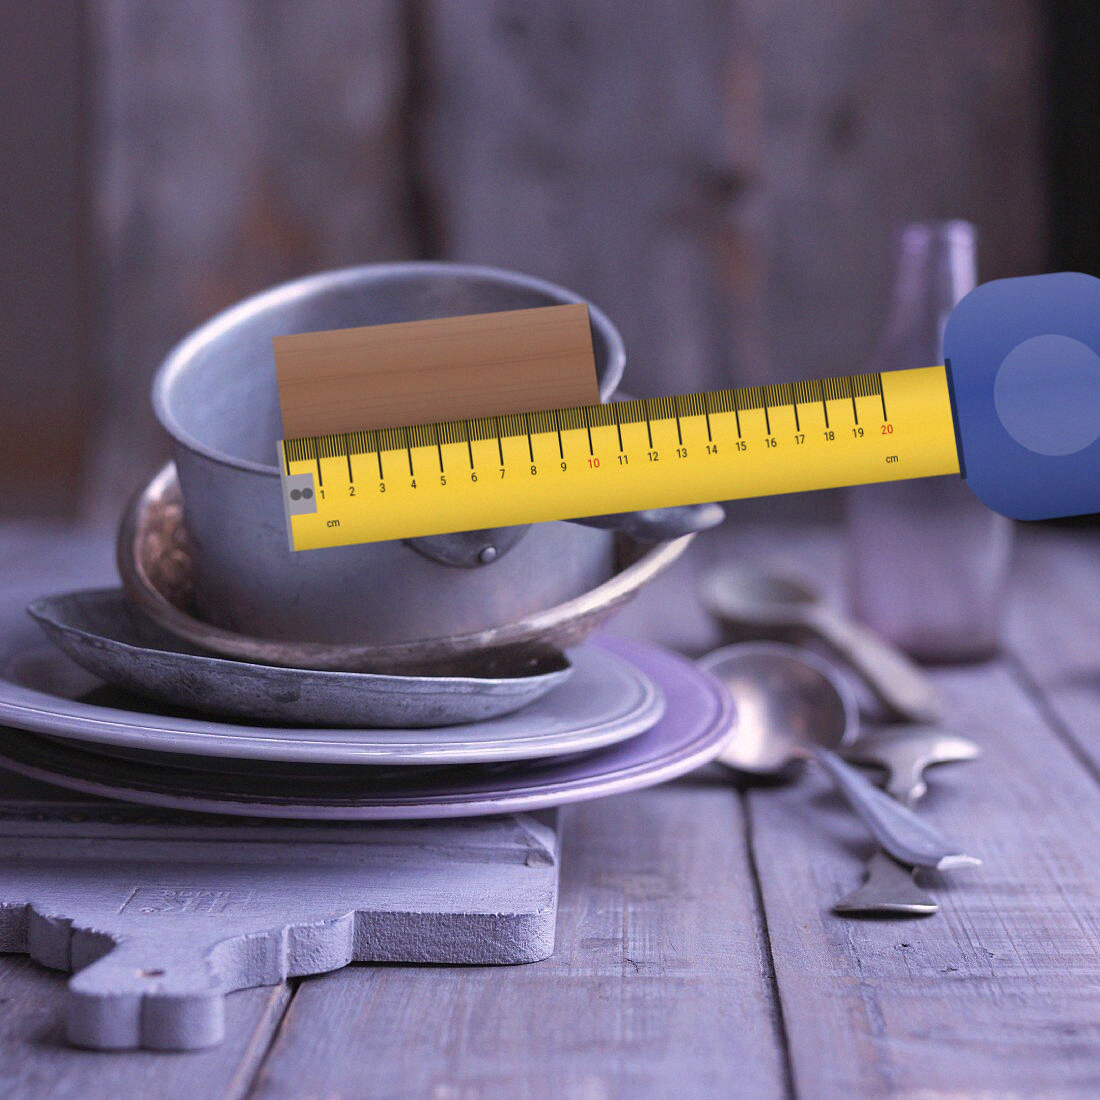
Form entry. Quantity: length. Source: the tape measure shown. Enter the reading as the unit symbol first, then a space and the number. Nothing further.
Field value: cm 10.5
